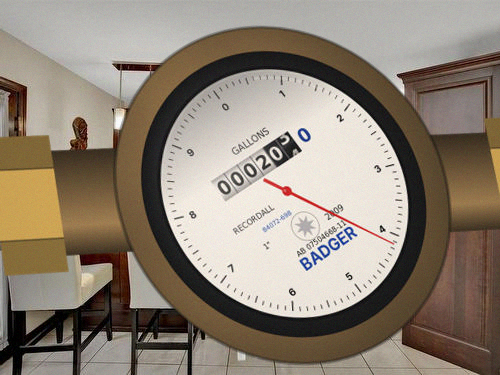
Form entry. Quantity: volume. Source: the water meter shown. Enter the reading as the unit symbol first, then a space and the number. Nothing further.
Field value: gal 2034.1
